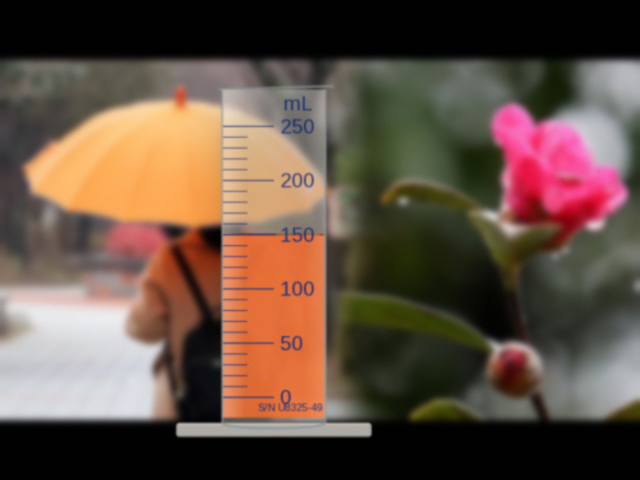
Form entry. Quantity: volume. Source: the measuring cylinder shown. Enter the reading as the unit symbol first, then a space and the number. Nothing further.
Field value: mL 150
